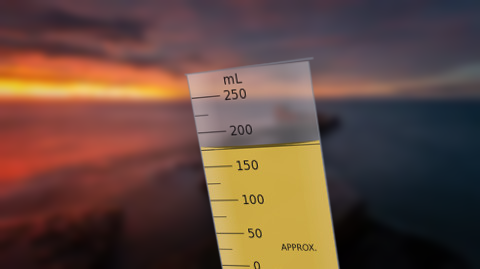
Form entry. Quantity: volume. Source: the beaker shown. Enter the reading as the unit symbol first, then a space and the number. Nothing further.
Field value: mL 175
